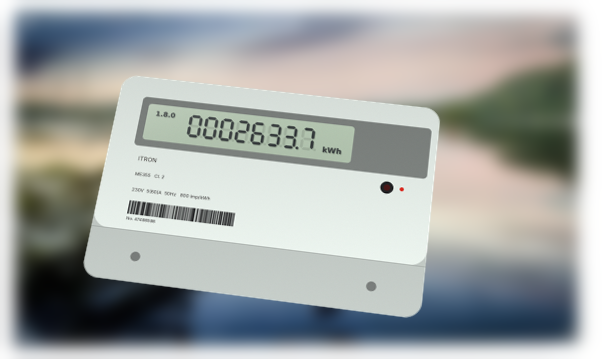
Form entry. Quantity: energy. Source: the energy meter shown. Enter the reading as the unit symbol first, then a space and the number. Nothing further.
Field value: kWh 2633.7
